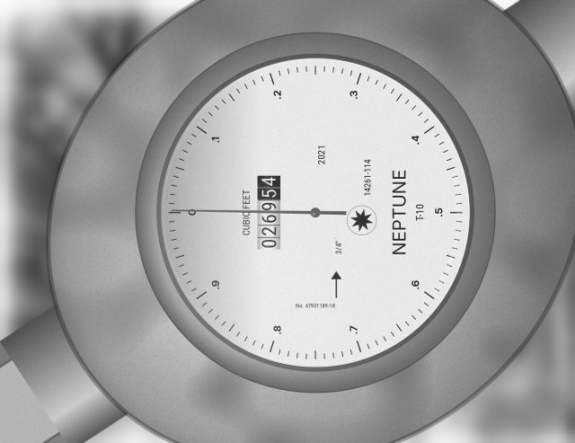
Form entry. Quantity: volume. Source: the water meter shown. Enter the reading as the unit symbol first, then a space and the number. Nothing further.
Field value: ft³ 26954.00
